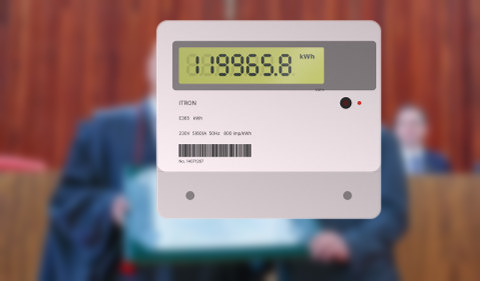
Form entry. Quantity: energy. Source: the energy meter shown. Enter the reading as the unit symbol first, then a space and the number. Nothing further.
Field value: kWh 119965.8
